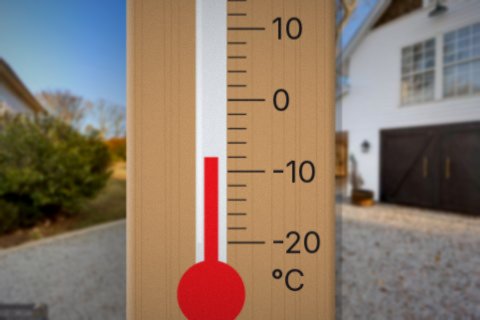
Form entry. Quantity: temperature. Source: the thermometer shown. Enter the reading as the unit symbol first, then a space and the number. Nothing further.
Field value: °C -8
